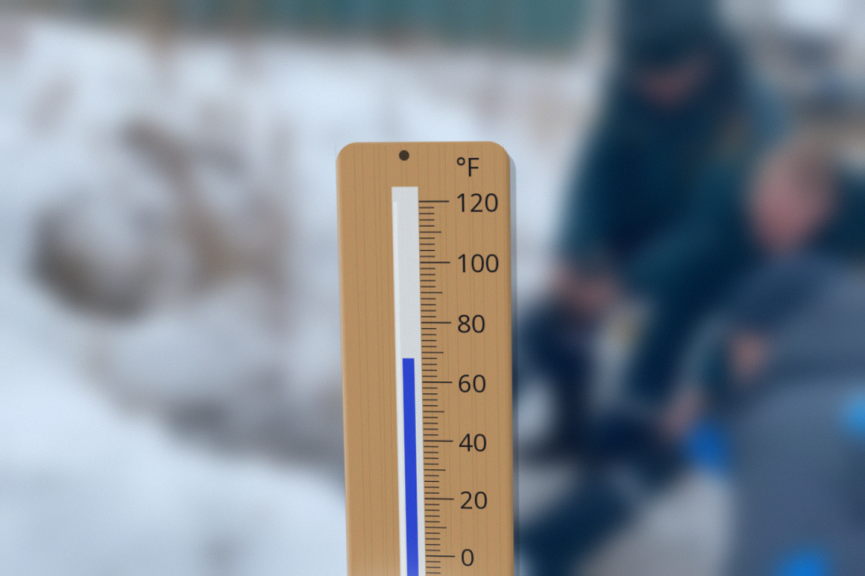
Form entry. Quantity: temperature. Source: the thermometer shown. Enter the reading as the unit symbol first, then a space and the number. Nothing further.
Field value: °F 68
